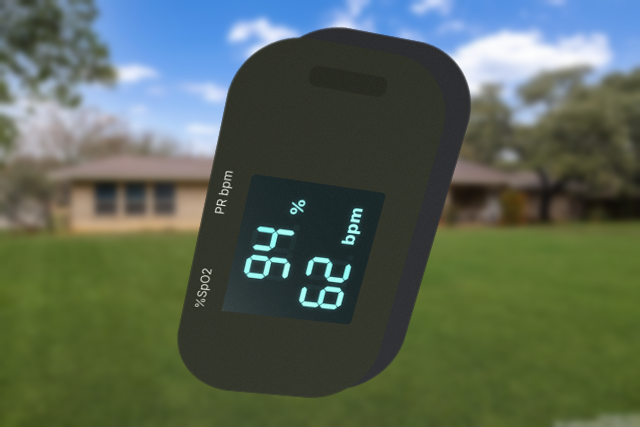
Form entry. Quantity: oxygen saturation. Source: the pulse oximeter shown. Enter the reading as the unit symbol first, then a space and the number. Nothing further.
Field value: % 94
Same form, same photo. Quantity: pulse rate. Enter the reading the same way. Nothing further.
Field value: bpm 62
